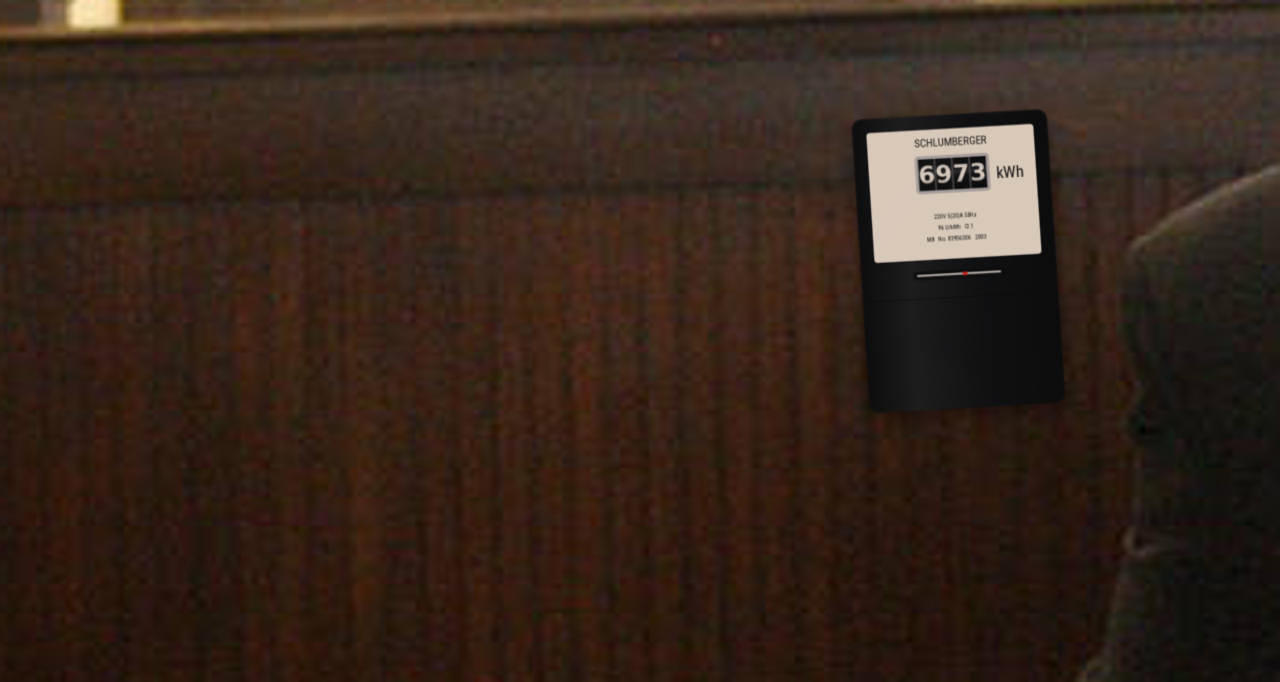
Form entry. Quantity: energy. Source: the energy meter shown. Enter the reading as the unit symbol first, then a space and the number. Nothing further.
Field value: kWh 6973
